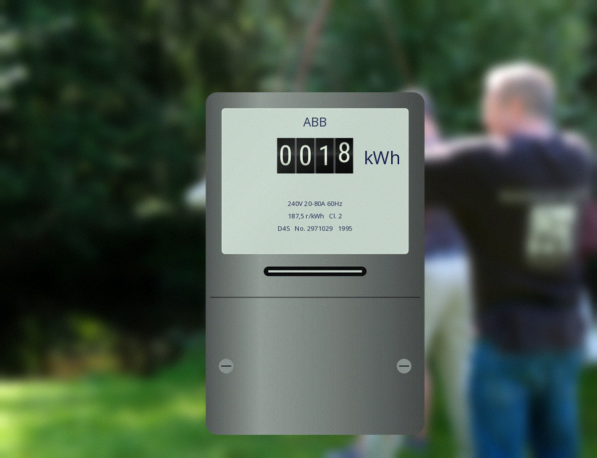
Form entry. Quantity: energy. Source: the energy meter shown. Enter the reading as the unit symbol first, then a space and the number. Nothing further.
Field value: kWh 18
